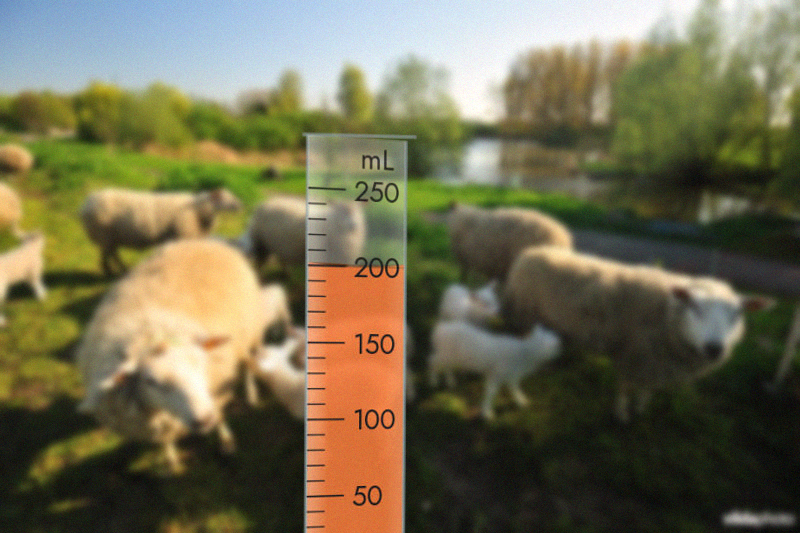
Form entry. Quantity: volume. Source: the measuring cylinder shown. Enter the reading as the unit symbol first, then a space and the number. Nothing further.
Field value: mL 200
